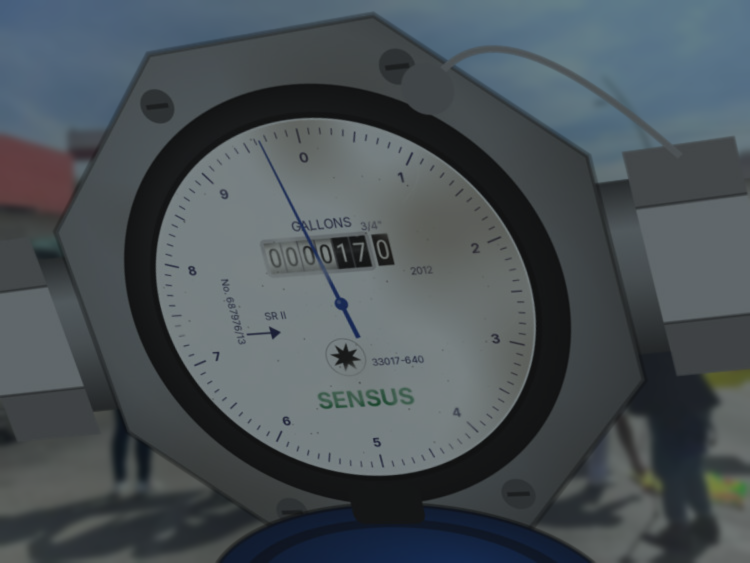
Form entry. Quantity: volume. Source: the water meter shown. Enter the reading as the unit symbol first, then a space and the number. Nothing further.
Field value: gal 169.6
